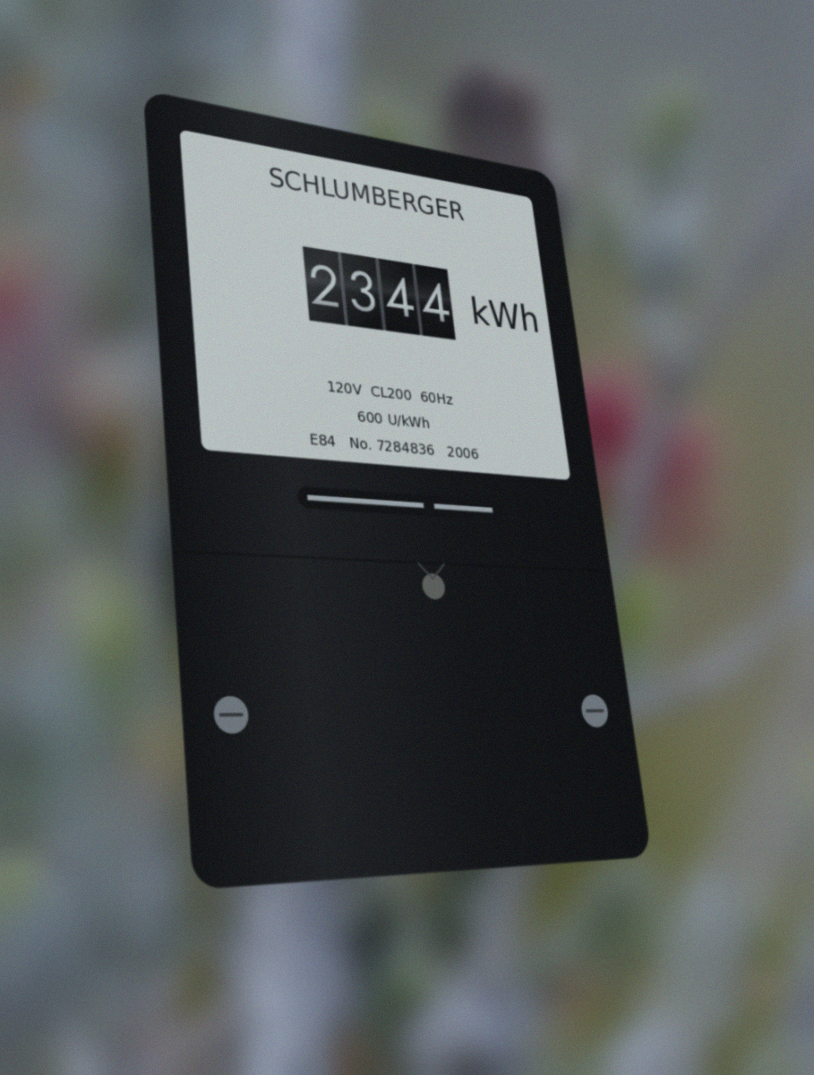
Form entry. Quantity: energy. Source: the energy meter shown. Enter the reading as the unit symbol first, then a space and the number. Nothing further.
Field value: kWh 2344
